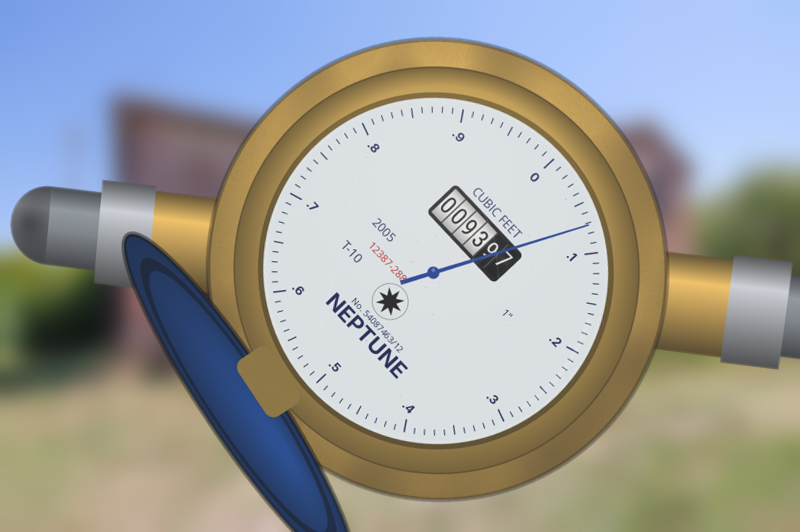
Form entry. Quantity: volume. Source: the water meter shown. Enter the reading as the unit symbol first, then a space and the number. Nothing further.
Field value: ft³ 9397.07
